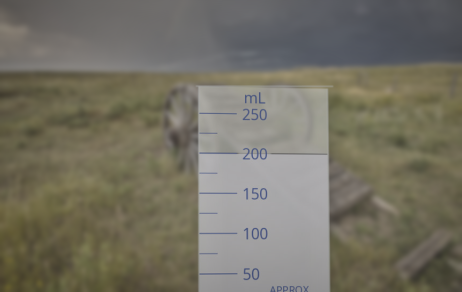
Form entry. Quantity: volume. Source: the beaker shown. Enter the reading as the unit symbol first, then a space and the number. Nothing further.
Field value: mL 200
